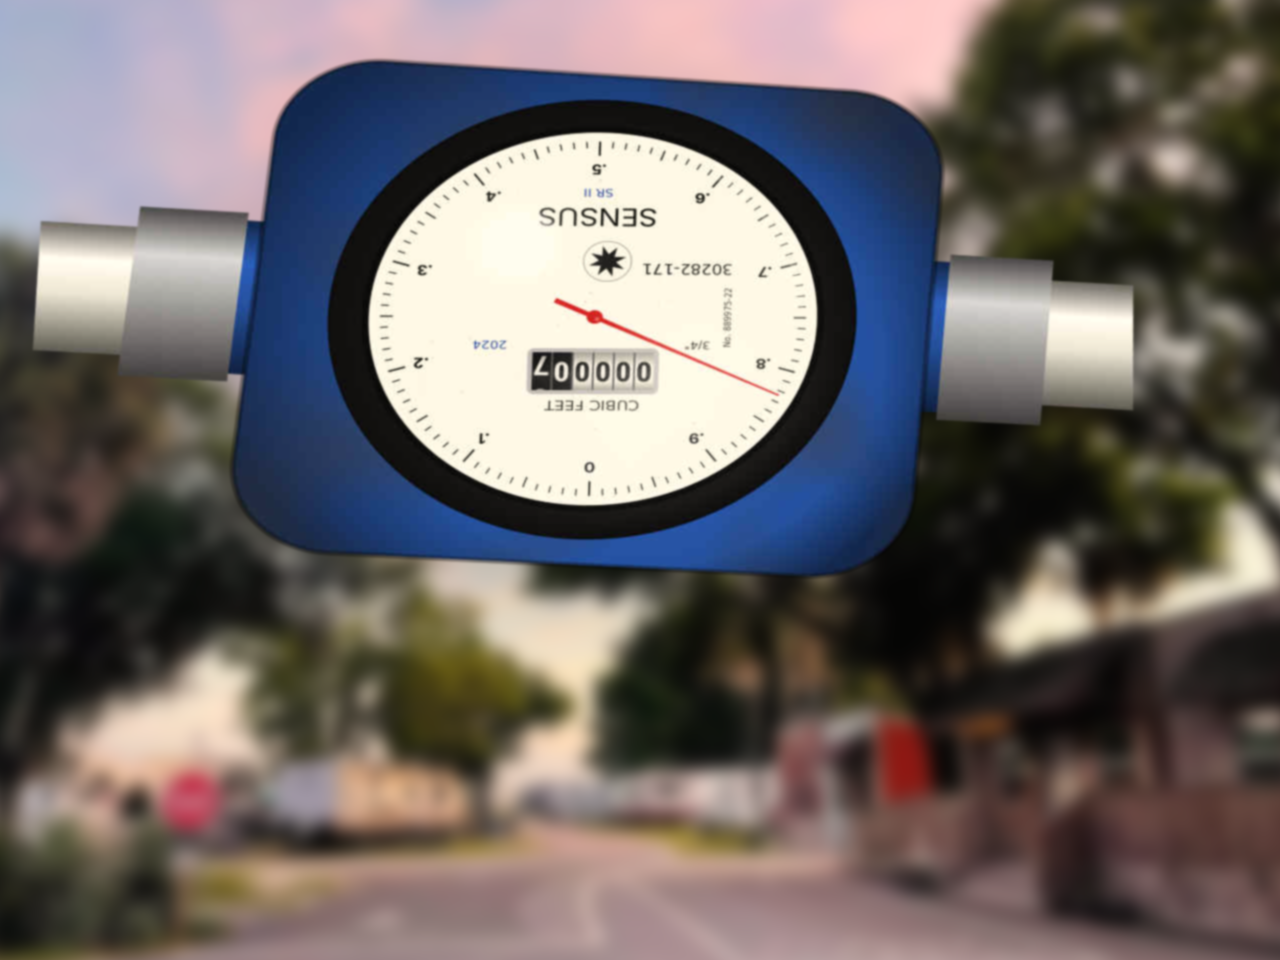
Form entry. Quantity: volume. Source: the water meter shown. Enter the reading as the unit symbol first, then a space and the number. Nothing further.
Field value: ft³ 6.82
